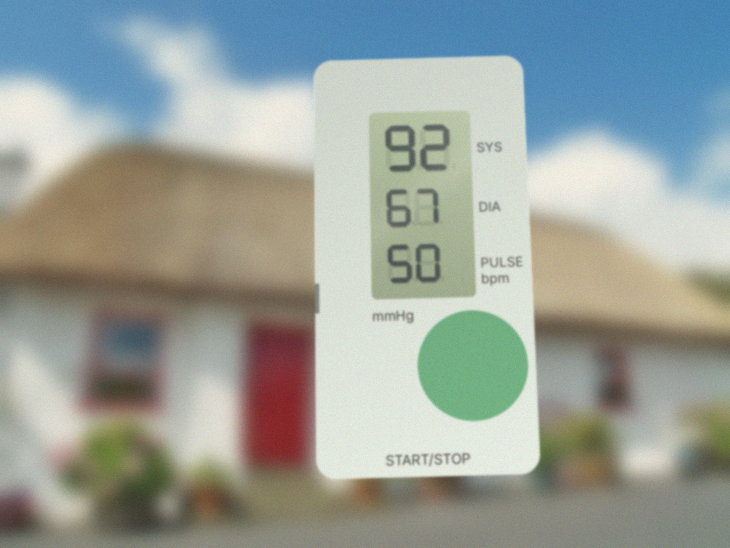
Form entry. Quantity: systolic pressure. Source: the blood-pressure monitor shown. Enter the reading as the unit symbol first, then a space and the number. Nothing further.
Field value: mmHg 92
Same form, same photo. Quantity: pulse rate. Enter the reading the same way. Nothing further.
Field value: bpm 50
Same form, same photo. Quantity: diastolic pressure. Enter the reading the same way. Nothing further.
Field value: mmHg 67
